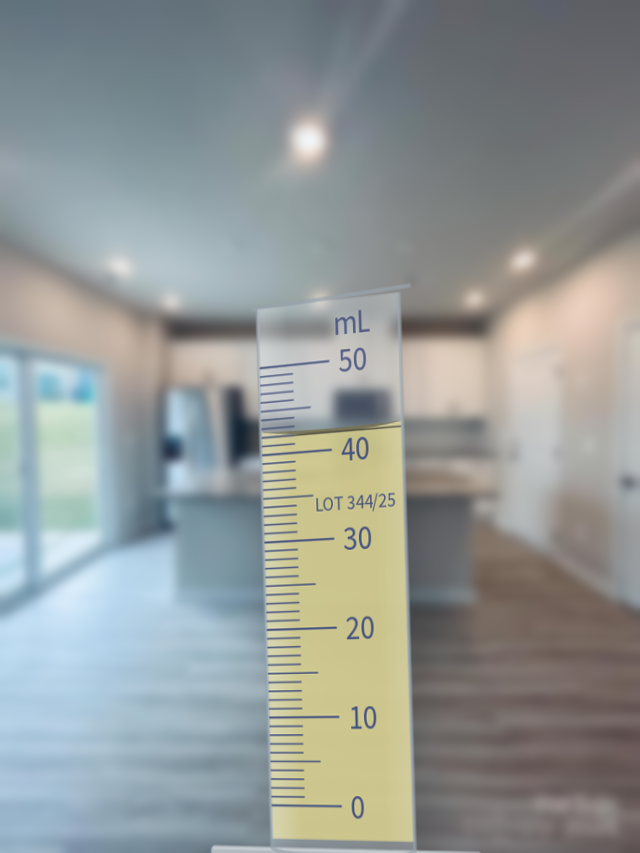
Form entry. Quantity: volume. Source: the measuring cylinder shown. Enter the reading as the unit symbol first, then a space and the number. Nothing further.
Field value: mL 42
